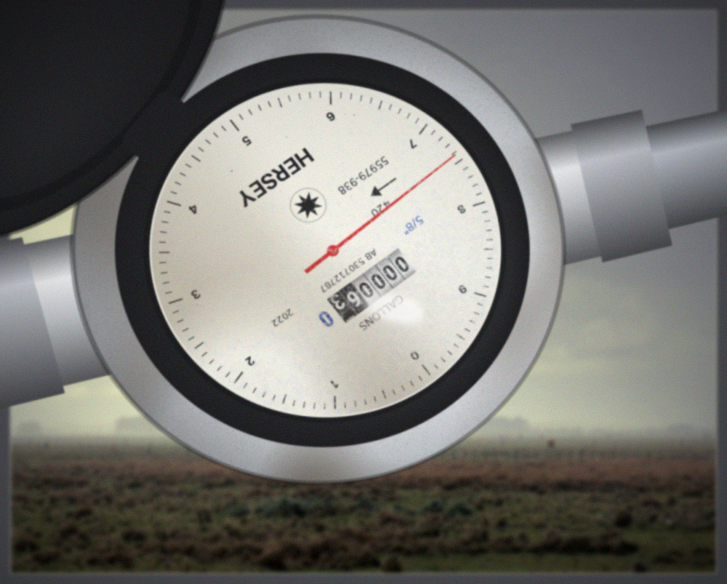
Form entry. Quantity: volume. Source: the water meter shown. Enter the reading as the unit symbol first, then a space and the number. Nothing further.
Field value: gal 627.4
